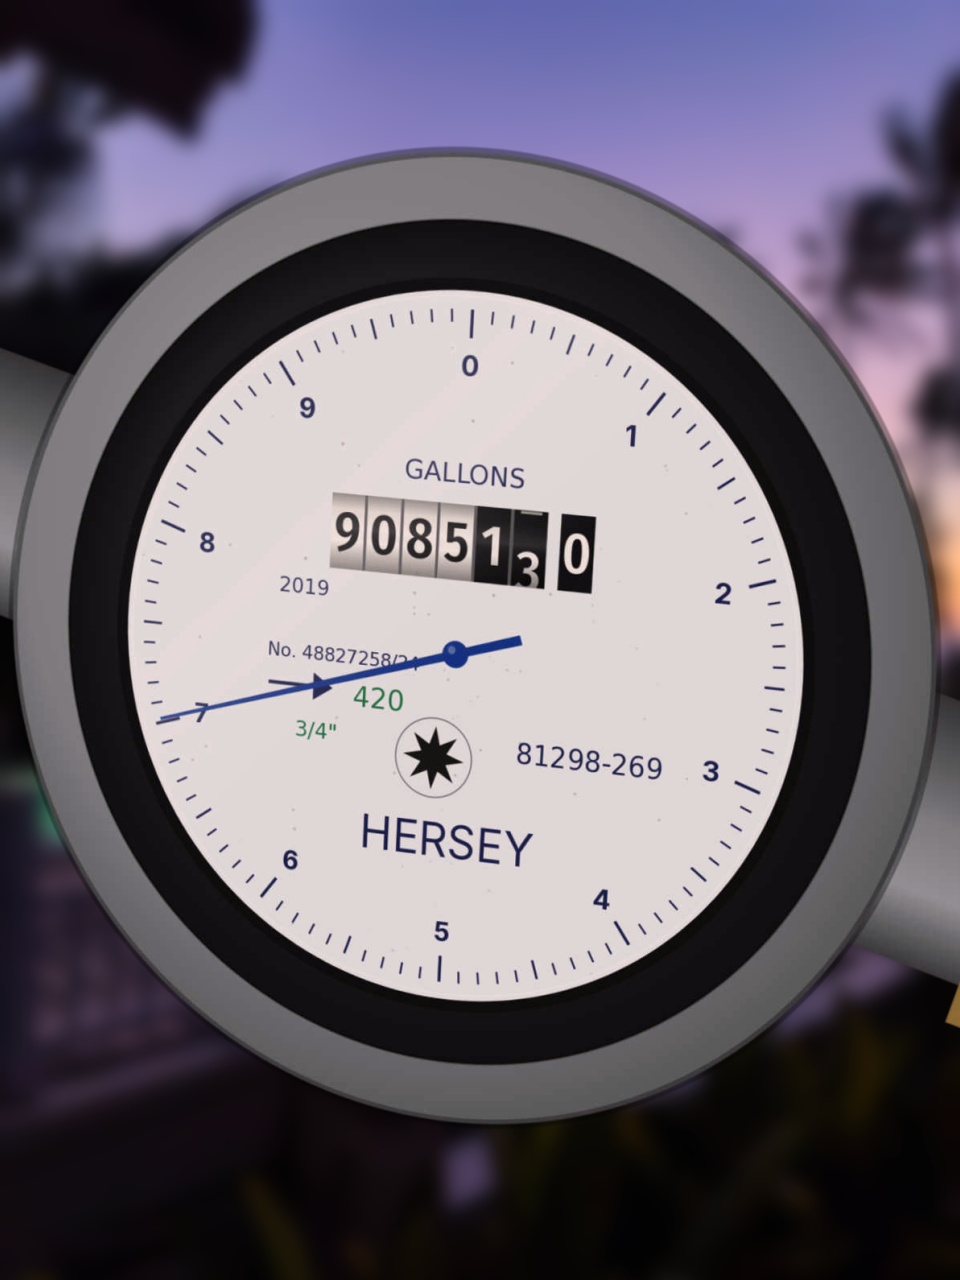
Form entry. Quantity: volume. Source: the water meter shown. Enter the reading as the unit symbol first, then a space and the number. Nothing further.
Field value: gal 9085127.0
